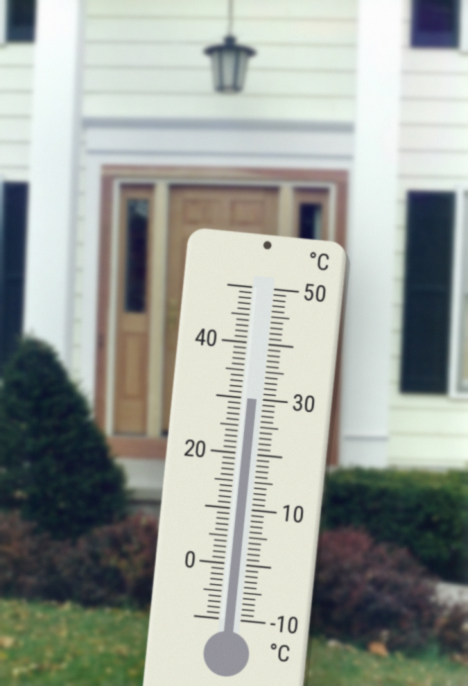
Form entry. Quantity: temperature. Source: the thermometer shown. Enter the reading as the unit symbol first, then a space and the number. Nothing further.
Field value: °C 30
